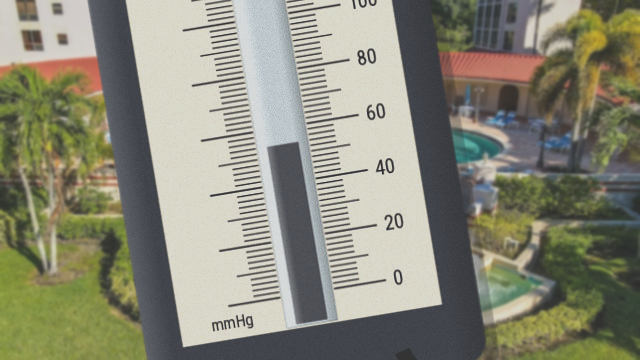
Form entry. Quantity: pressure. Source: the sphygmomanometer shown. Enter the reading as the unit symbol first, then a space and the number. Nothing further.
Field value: mmHg 54
